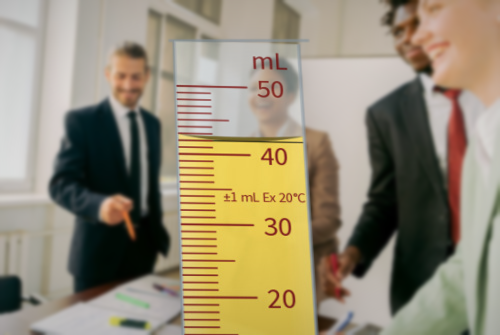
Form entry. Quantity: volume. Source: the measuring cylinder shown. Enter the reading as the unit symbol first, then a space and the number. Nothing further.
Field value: mL 42
